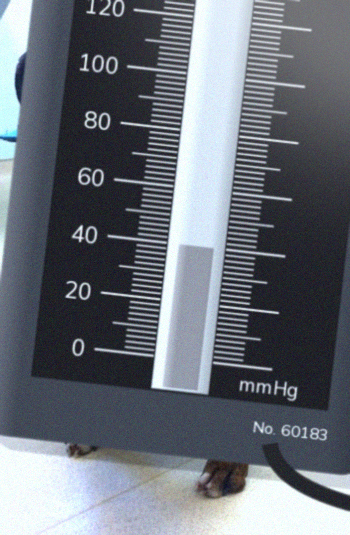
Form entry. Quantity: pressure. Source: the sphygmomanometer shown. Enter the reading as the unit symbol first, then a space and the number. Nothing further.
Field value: mmHg 40
